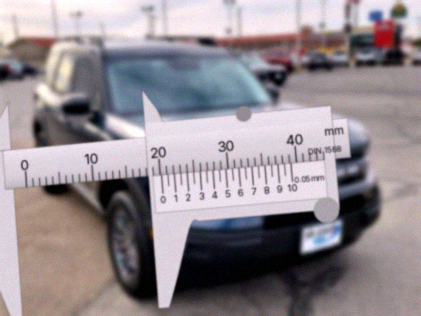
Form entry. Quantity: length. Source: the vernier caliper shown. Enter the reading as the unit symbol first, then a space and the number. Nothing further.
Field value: mm 20.2
